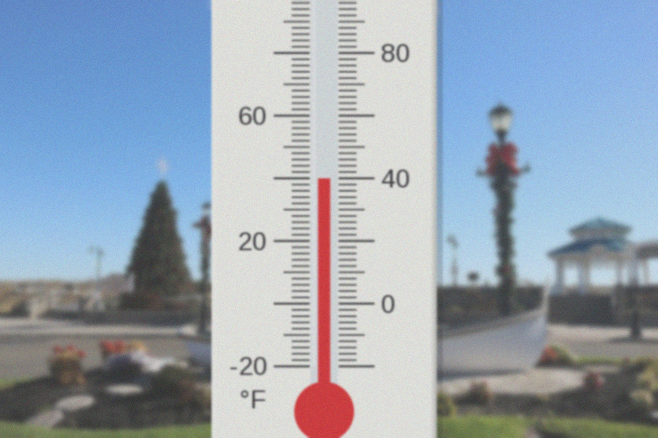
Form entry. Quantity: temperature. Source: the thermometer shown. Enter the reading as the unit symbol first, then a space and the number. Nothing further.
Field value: °F 40
